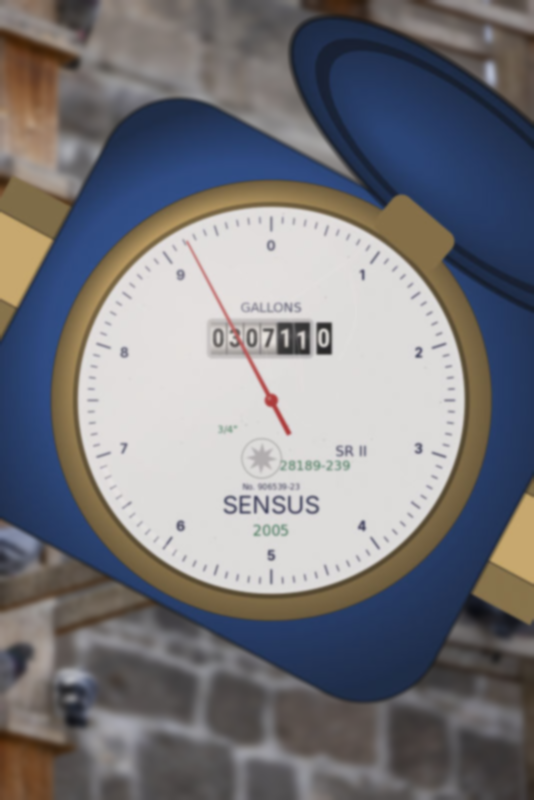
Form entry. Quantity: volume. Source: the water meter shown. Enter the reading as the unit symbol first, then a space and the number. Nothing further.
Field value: gal 307109.2
